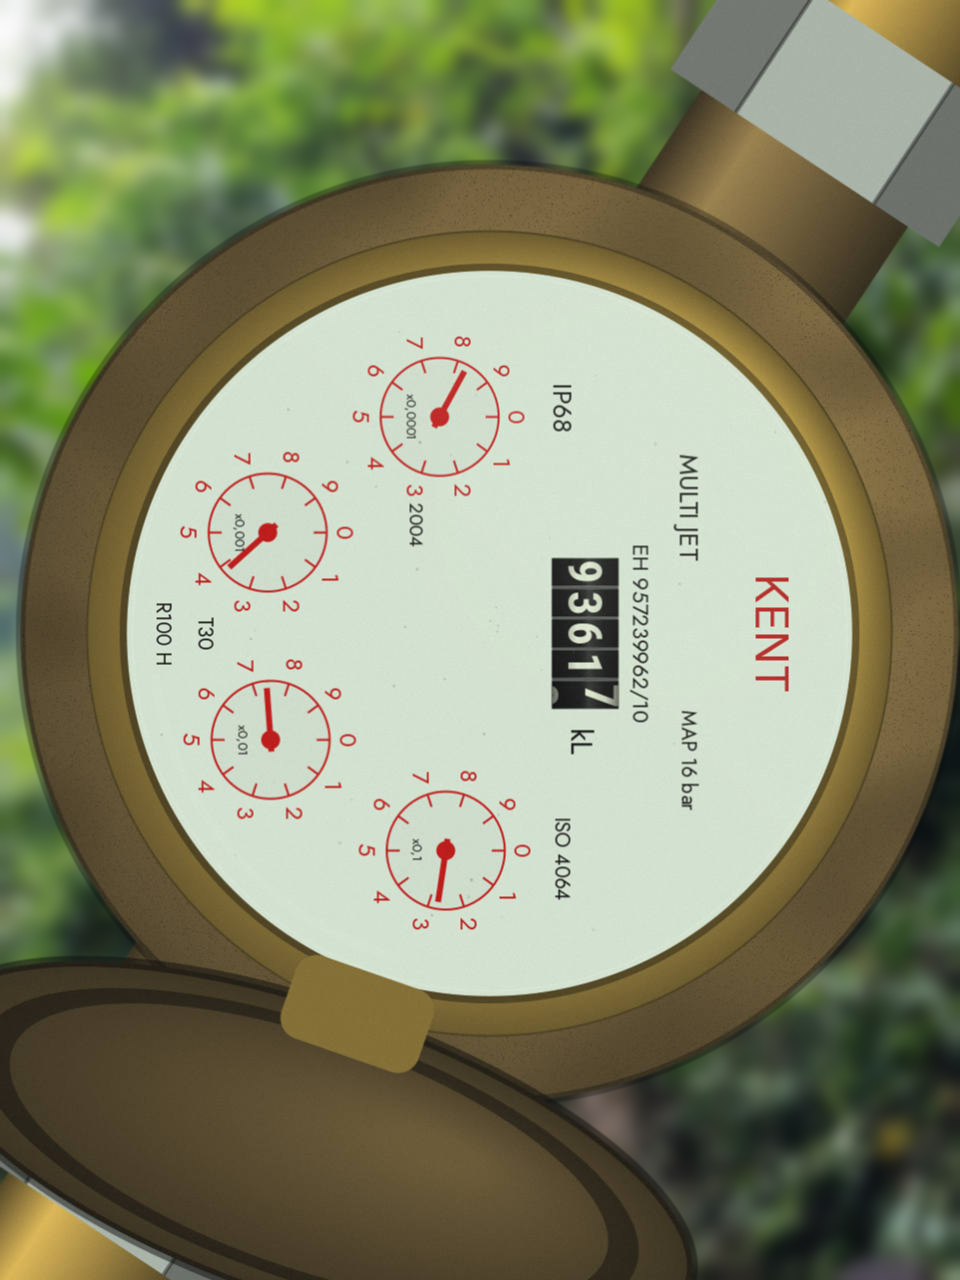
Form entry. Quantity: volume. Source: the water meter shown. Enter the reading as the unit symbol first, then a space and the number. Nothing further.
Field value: kL 93617.2738
